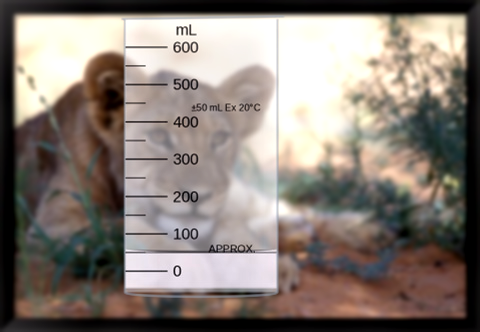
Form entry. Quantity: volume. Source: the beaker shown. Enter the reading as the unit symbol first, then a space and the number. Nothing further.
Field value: mL 50
